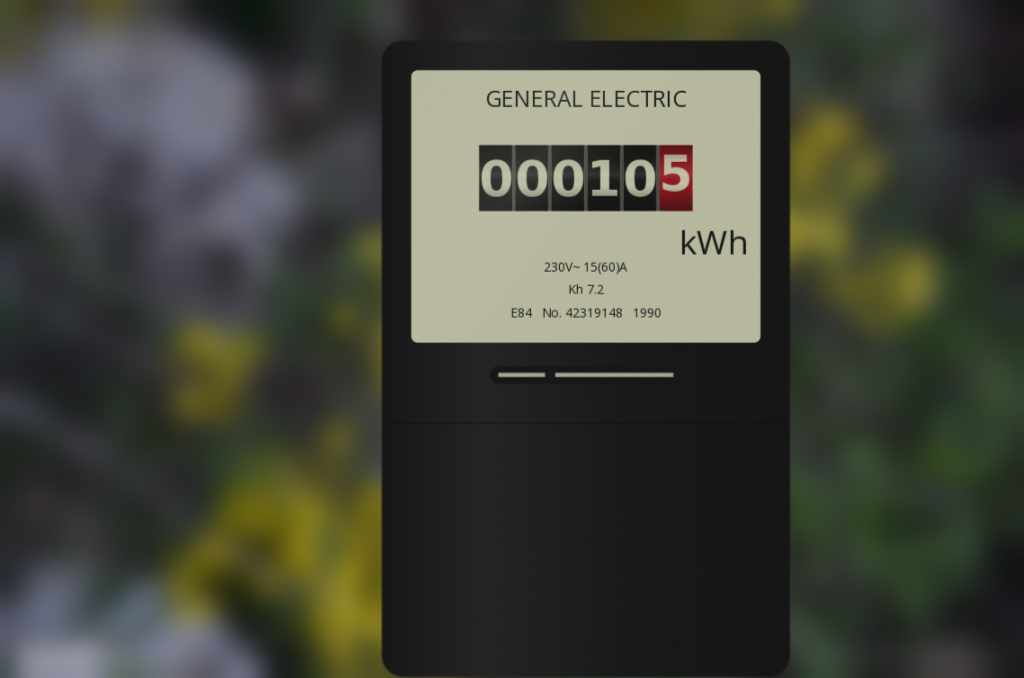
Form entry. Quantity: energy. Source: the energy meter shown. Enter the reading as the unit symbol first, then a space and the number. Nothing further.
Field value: kWh 10.5
